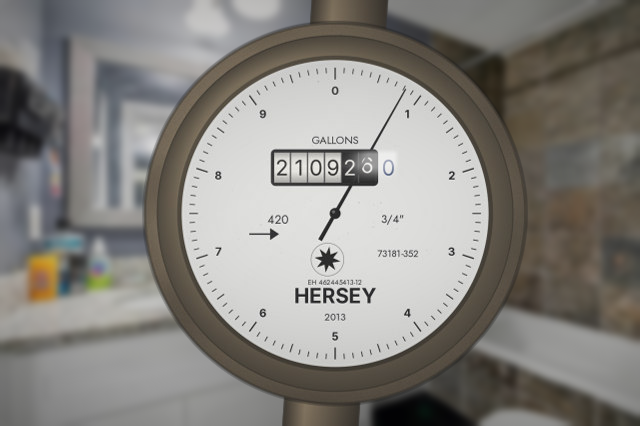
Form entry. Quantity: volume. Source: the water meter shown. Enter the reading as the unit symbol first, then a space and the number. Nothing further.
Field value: gal 2109260.8
